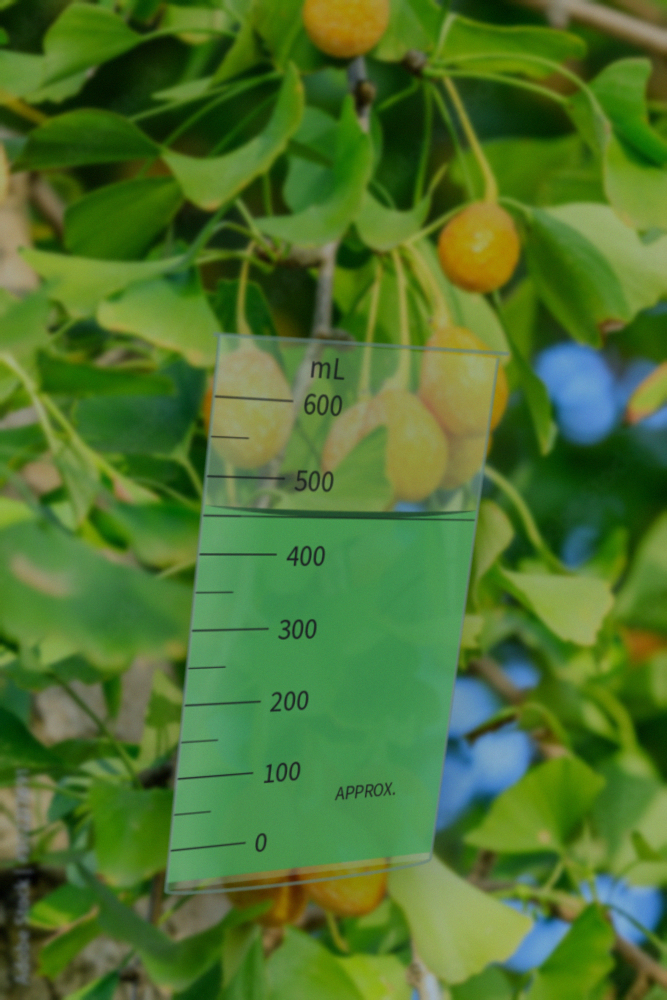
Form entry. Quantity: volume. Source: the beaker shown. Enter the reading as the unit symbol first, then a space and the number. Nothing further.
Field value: mL 450
